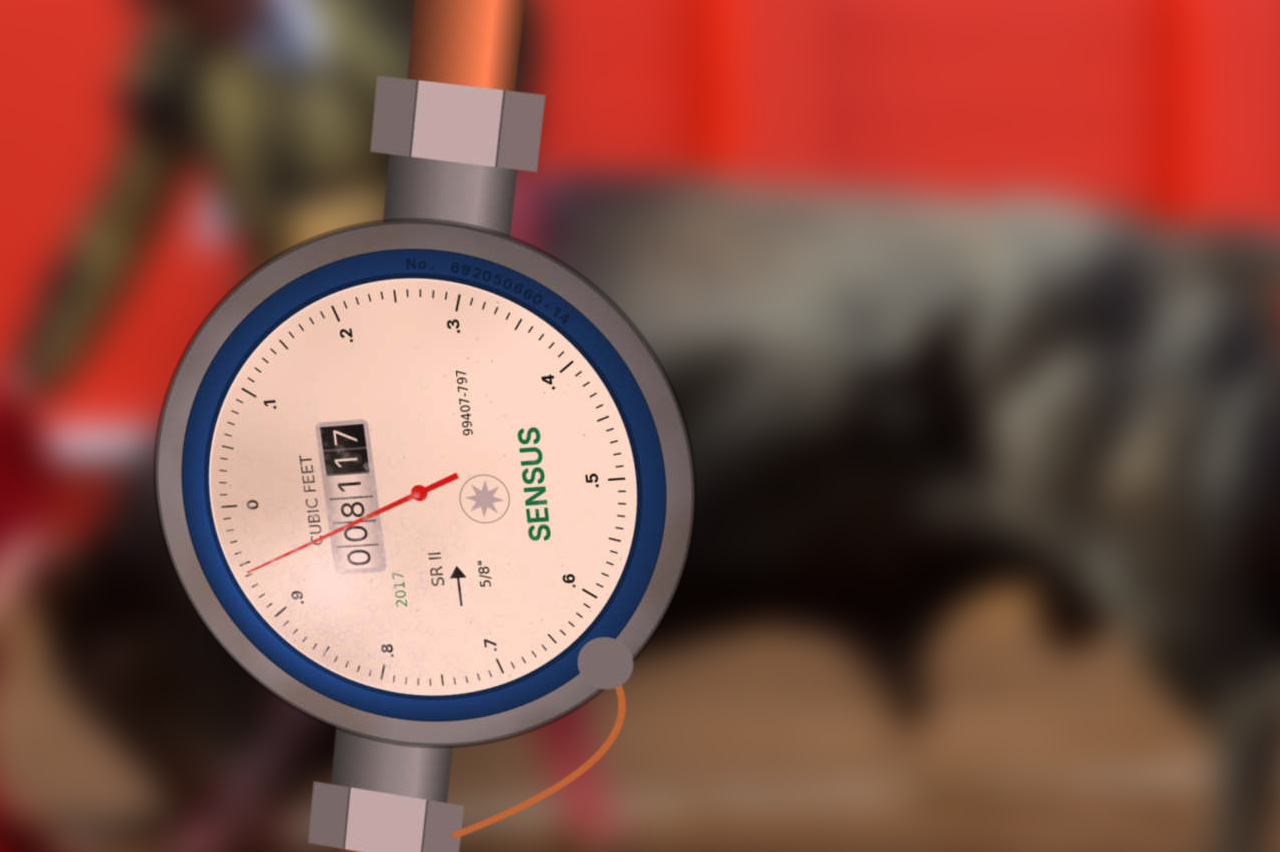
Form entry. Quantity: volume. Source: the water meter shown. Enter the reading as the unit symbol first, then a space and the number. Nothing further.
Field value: ft³ 8116.94
